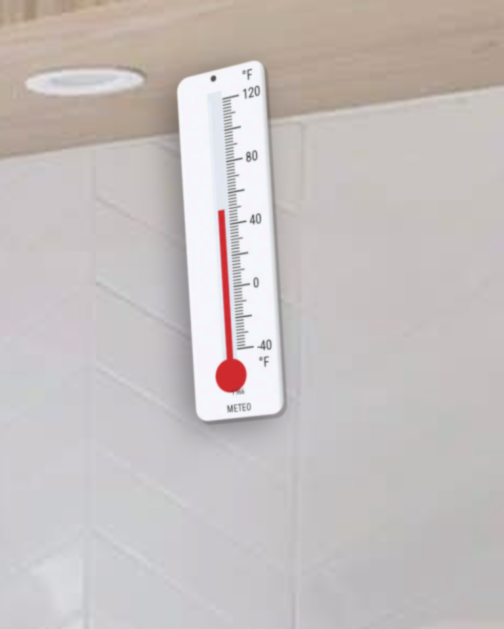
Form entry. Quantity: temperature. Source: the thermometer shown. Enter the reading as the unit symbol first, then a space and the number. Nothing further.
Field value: °F 50
